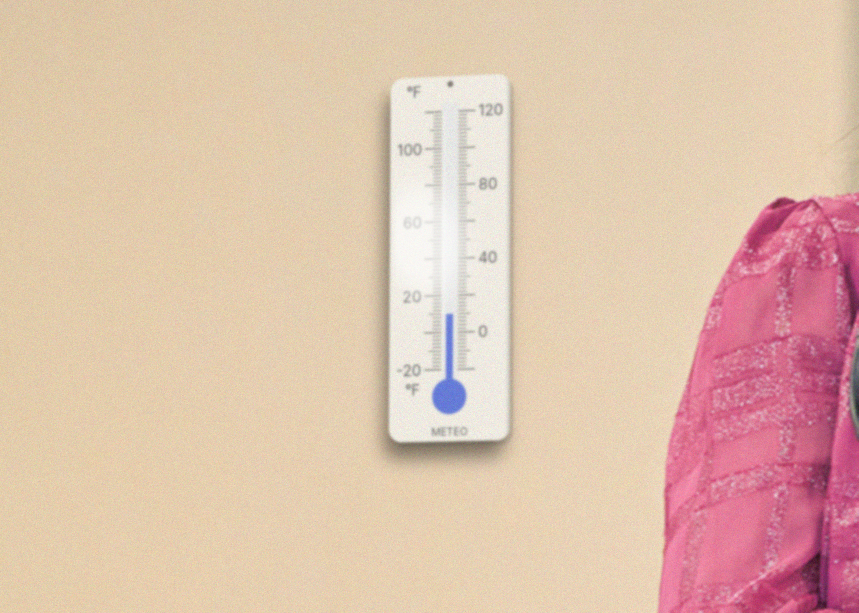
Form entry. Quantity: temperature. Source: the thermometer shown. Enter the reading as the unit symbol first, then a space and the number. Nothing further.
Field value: °F 10
